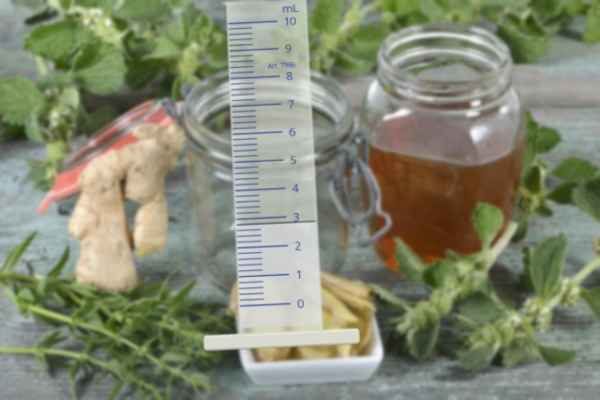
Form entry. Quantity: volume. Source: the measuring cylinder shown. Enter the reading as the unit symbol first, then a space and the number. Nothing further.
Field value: mL 2.8
